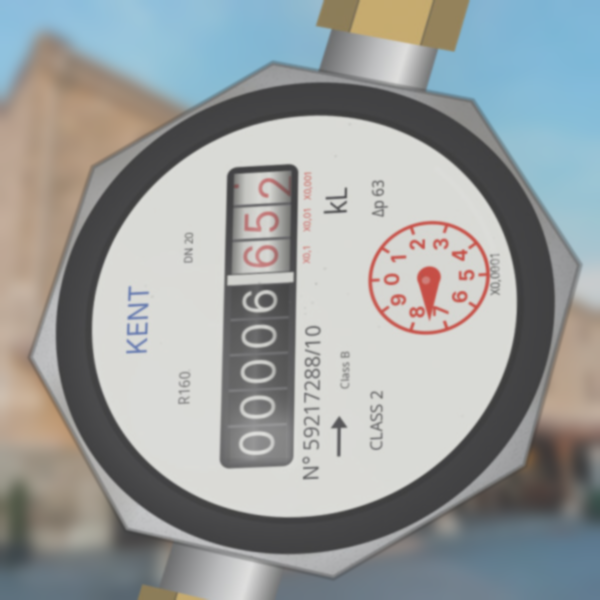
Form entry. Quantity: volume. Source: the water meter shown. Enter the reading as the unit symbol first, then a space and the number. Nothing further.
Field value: kL 6.6517
